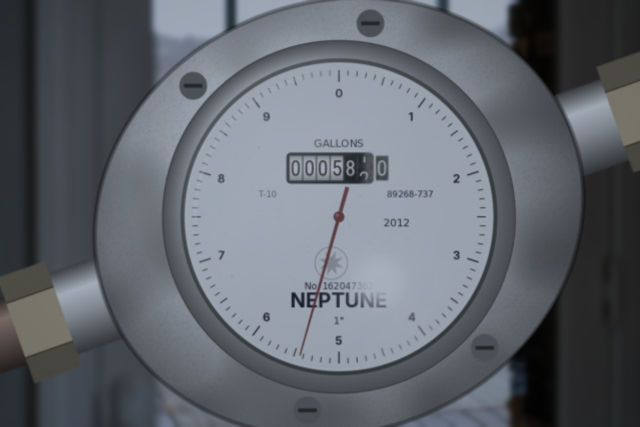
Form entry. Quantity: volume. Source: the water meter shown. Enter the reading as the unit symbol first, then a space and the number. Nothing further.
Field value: gal 5815.4
